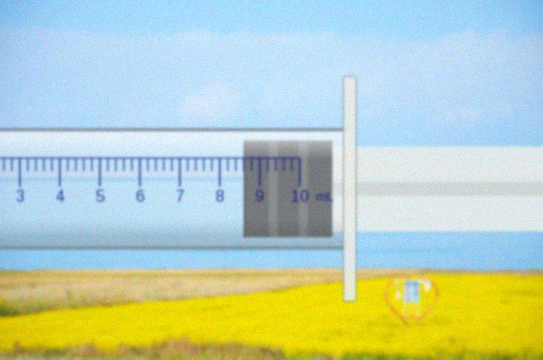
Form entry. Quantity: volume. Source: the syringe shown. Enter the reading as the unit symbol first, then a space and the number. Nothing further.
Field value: mL 8.6
